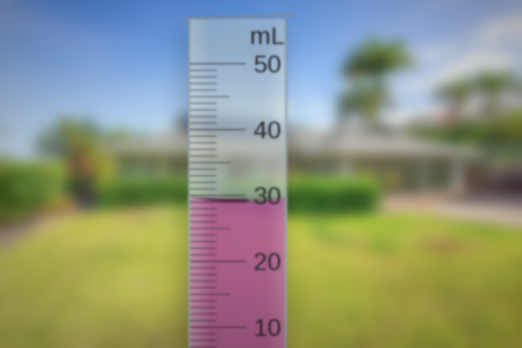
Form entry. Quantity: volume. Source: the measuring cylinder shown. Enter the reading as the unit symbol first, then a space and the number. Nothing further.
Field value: mL 29
